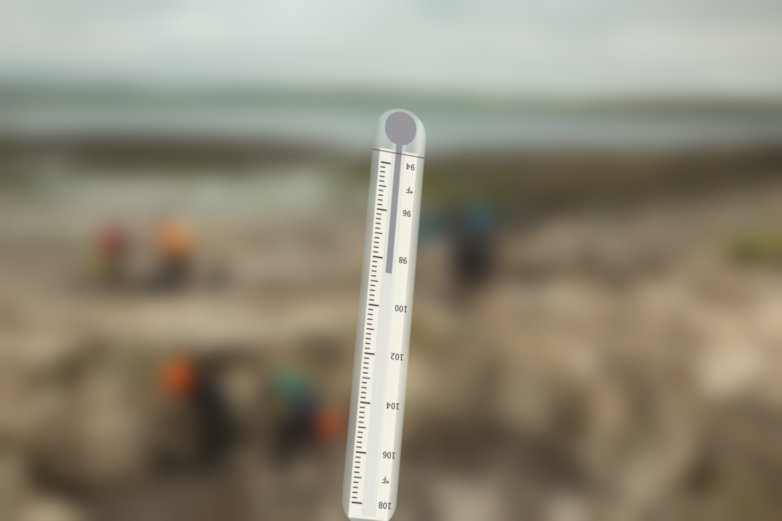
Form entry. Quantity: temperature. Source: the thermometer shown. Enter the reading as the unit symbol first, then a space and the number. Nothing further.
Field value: °F 98.6
